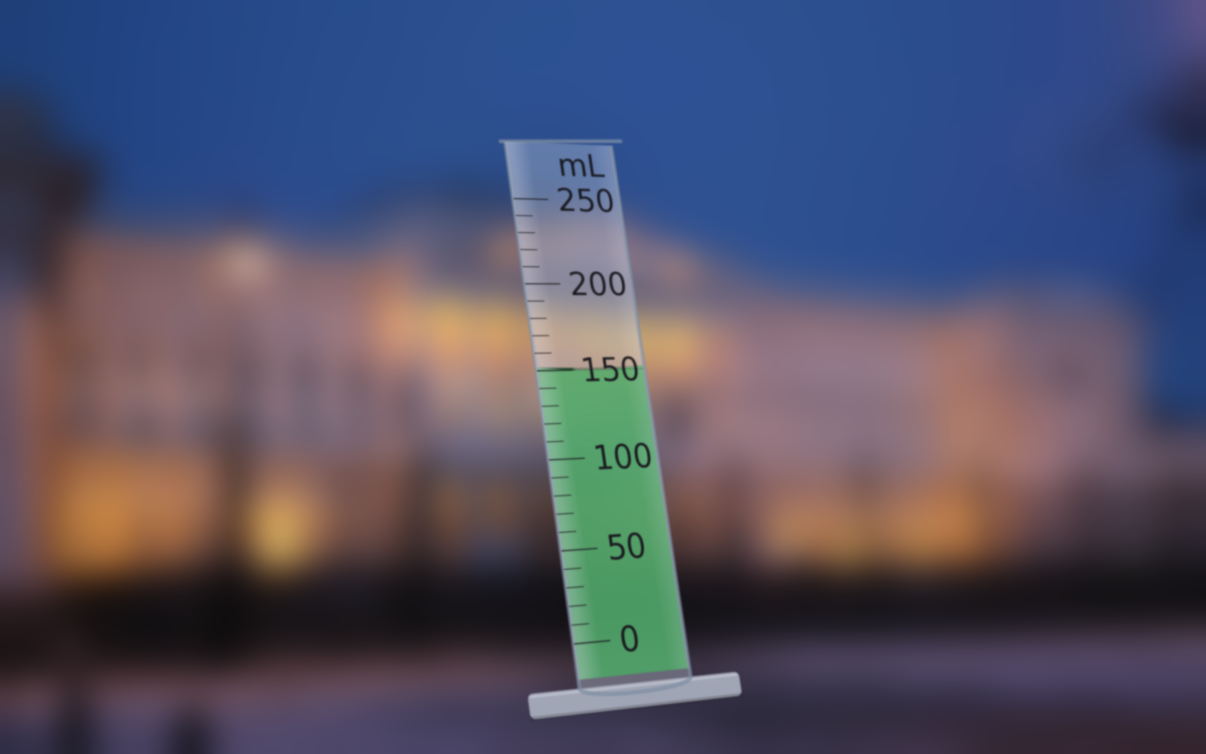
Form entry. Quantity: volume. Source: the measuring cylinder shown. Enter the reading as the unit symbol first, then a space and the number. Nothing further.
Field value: mL 150
